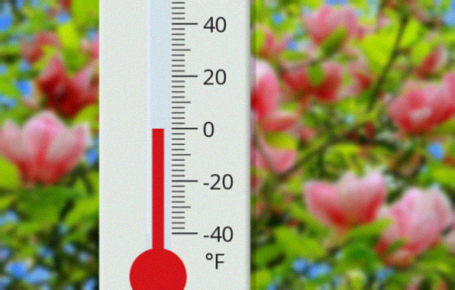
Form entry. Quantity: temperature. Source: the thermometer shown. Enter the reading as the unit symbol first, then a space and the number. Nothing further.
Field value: °F 0
